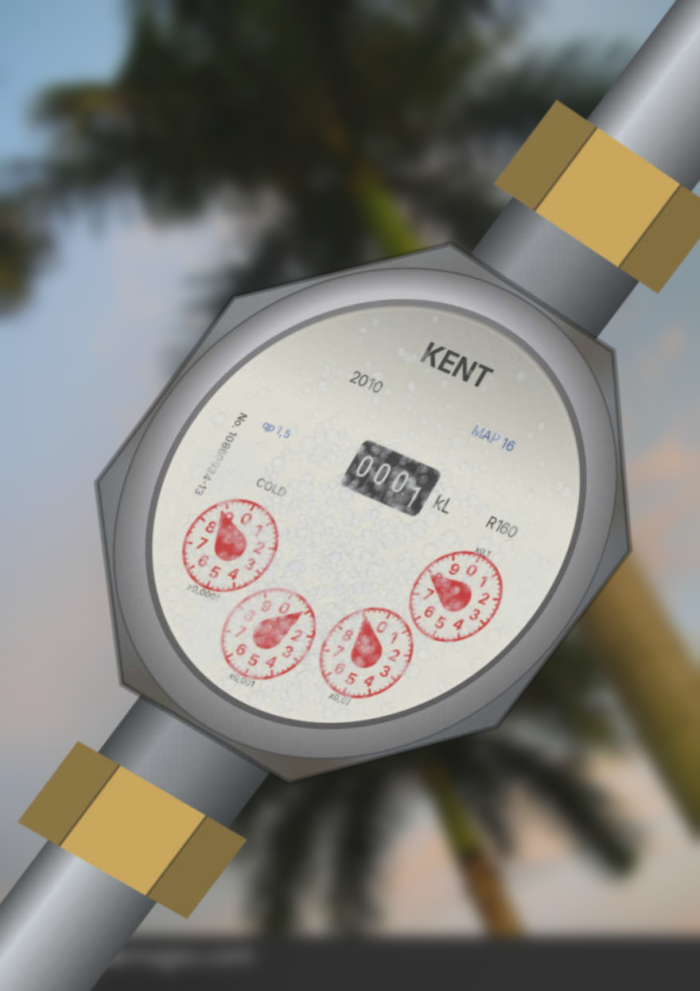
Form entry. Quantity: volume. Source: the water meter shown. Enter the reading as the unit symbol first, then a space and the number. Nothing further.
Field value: kL 0.7908
